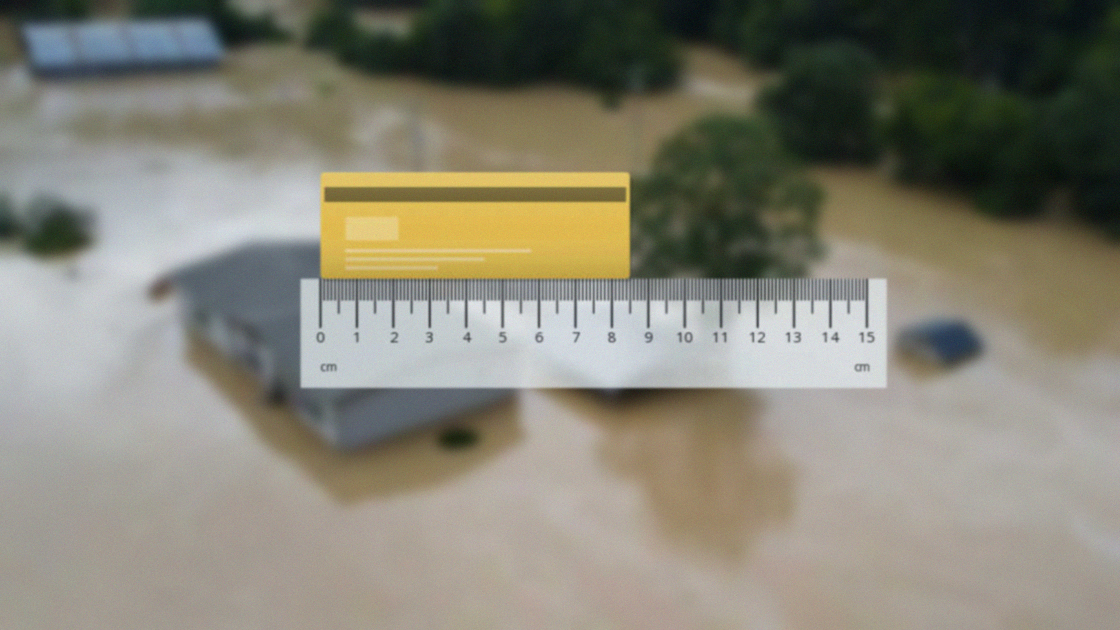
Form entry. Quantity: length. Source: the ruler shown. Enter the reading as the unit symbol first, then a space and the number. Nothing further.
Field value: cm 8.5
